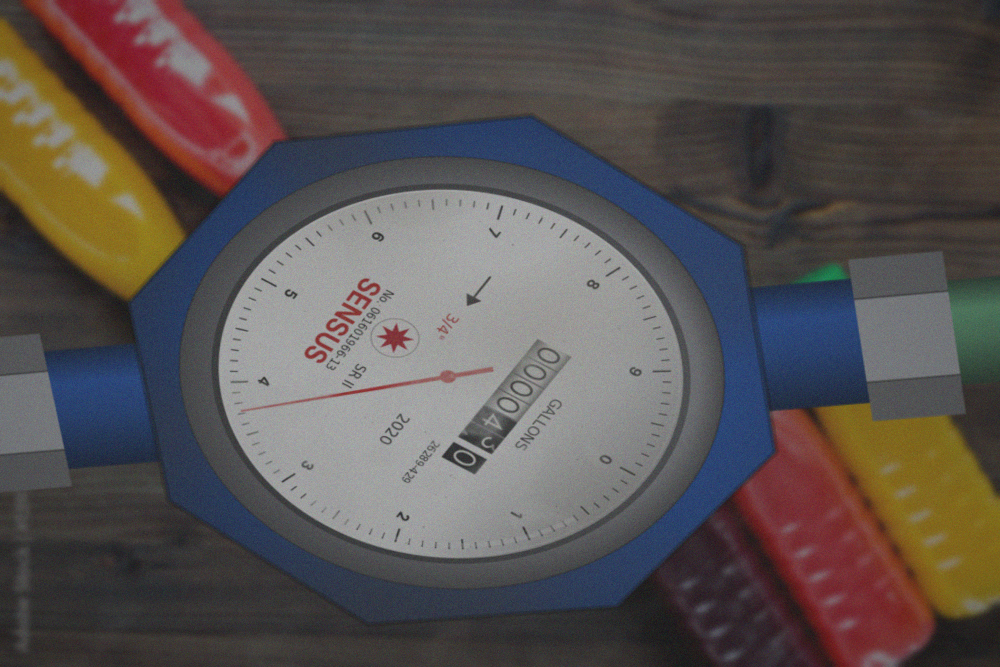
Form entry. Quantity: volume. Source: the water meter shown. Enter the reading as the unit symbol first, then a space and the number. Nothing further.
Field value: gal 433.7
